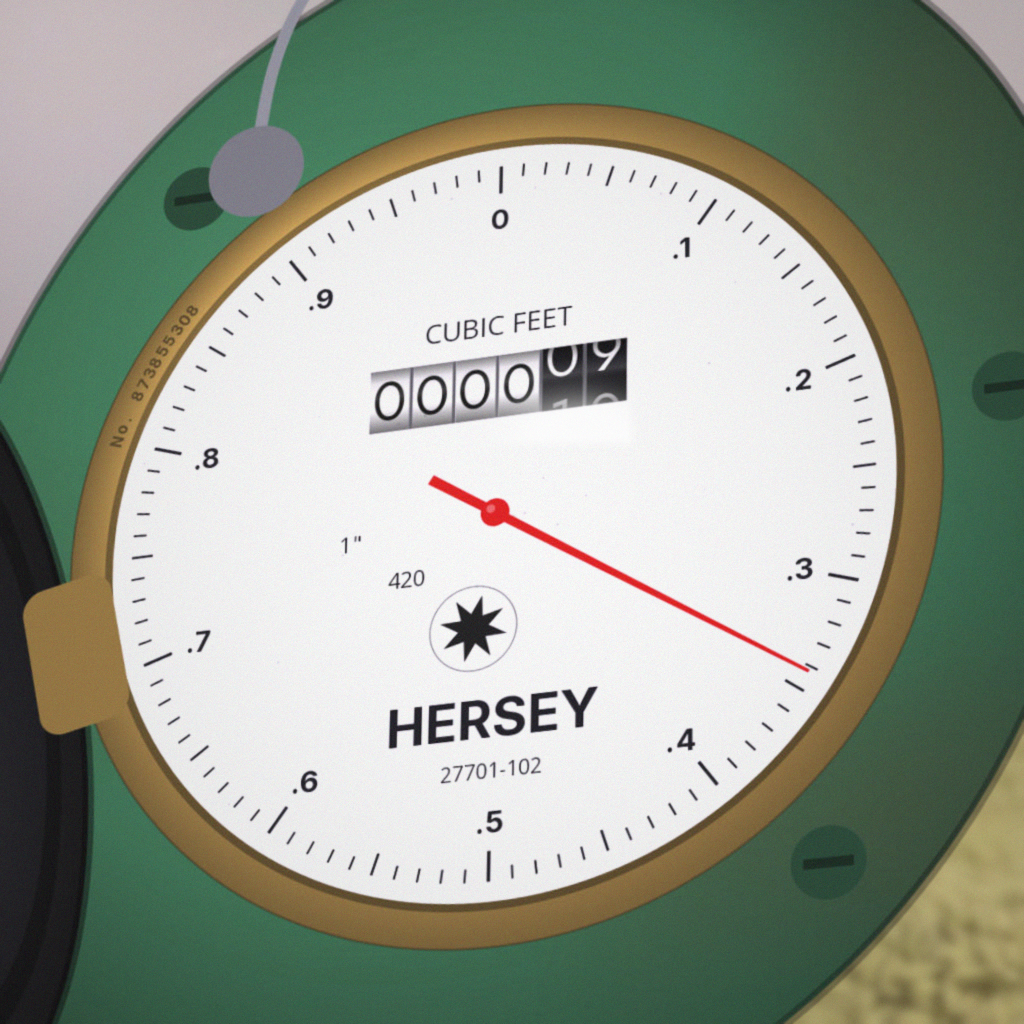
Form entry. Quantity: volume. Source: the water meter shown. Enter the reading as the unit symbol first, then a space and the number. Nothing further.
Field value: ft³ 9.34
